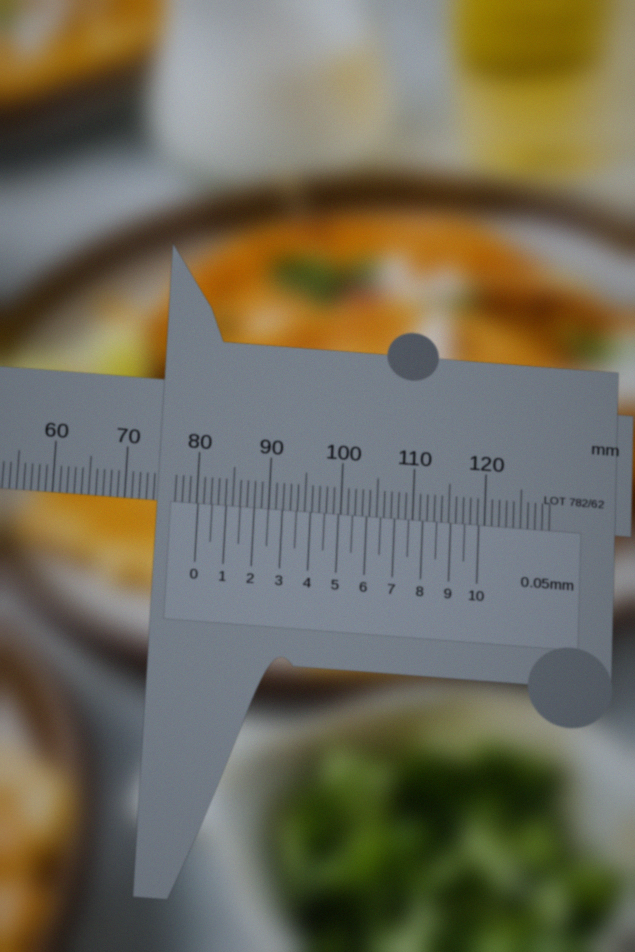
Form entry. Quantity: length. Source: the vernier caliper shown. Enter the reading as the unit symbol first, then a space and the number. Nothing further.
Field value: mm 80.2
